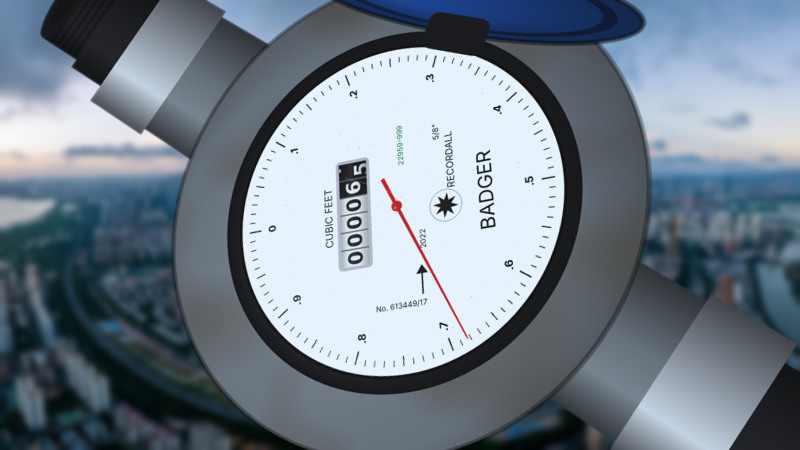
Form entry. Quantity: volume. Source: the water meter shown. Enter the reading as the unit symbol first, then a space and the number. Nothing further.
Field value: ft³ 64.68
